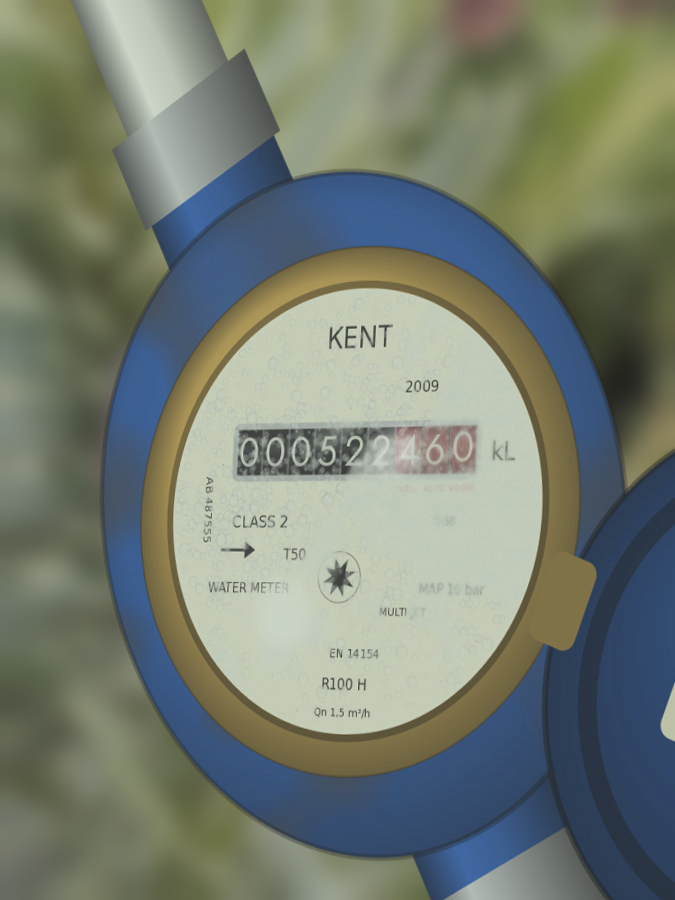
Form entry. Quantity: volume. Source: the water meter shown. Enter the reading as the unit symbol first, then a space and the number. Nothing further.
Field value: kL 522.460
